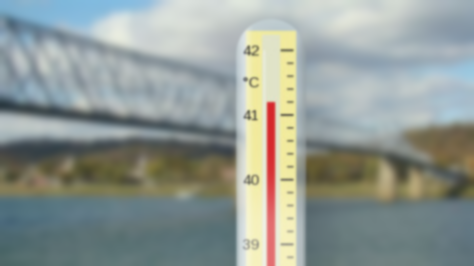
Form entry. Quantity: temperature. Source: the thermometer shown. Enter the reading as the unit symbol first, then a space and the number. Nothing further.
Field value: °C 41.2
